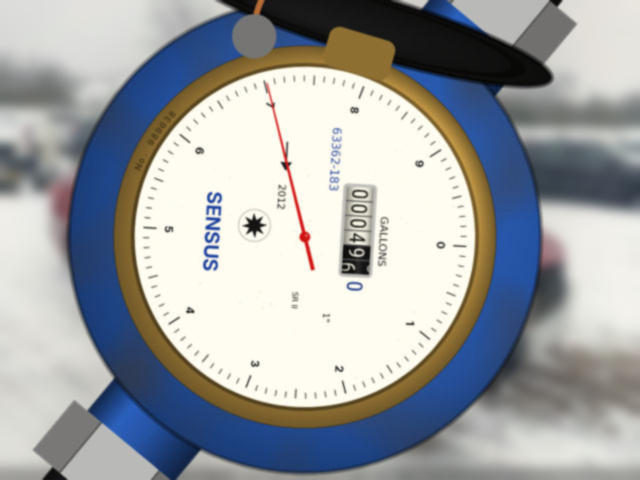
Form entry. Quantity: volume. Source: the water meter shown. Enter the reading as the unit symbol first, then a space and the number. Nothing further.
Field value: gal 4957.0
